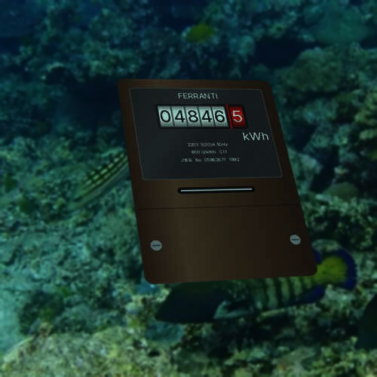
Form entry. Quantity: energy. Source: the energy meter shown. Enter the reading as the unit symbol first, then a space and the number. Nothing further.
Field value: kWh 4846.5
